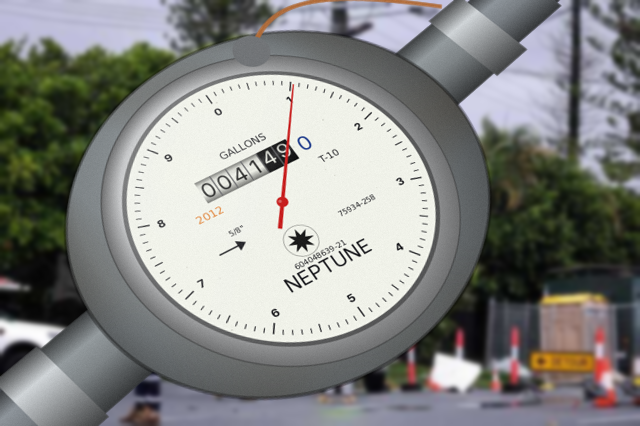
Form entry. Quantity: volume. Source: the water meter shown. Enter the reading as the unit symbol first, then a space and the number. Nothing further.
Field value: gal 41491.0
